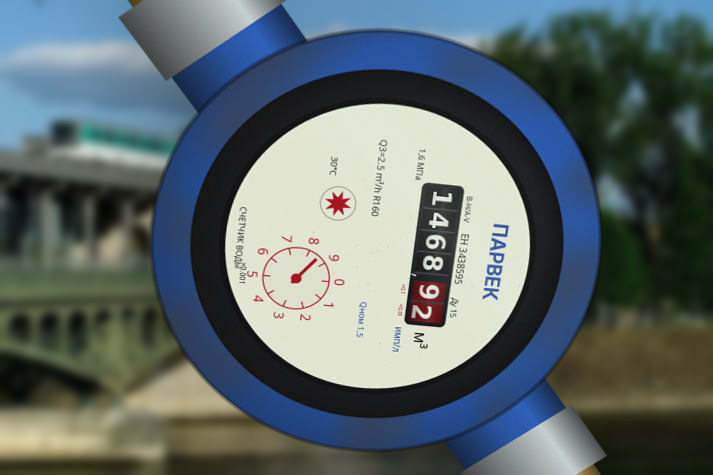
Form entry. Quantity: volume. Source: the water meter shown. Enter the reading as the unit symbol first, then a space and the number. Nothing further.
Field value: m³ 1468.918
